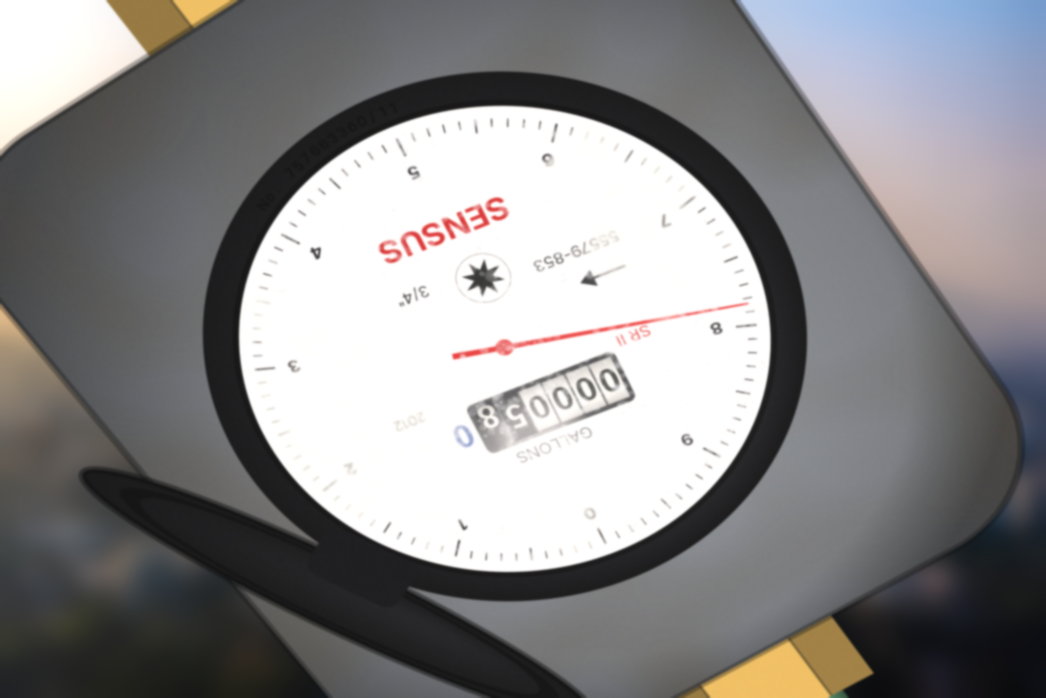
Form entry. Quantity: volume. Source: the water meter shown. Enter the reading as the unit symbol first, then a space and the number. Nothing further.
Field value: gal 577.8
